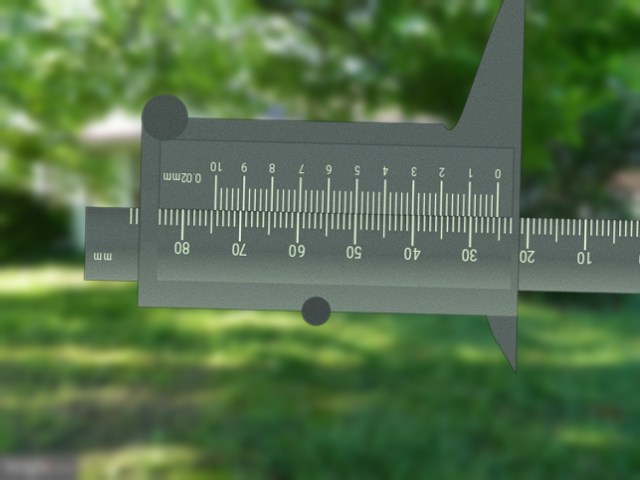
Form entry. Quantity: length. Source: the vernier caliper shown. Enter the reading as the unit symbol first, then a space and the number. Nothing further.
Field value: mm 25.4
